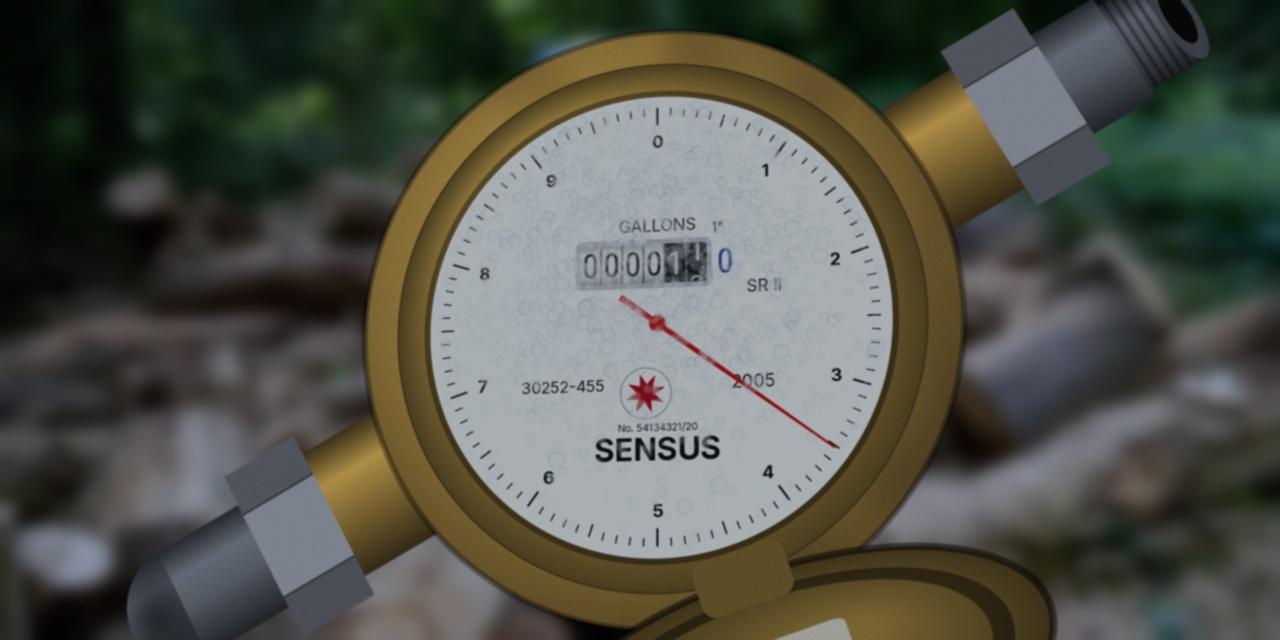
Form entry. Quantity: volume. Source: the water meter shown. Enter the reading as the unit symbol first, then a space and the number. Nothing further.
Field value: gal 113.5
